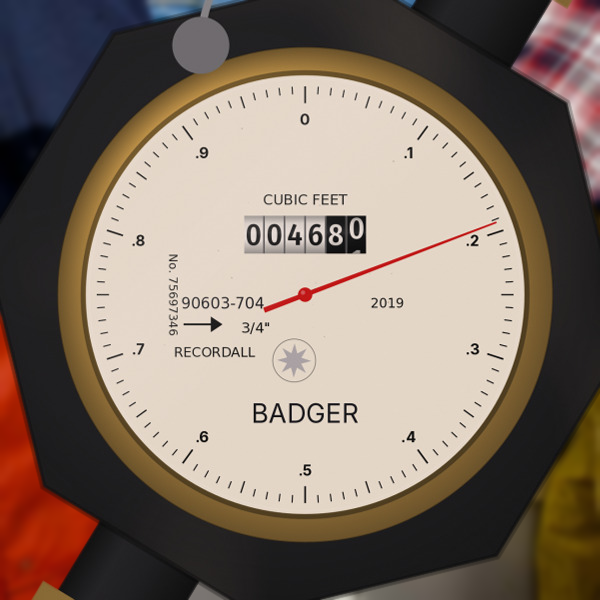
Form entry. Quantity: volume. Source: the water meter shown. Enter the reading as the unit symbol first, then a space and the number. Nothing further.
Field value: ft³ 4680.19
